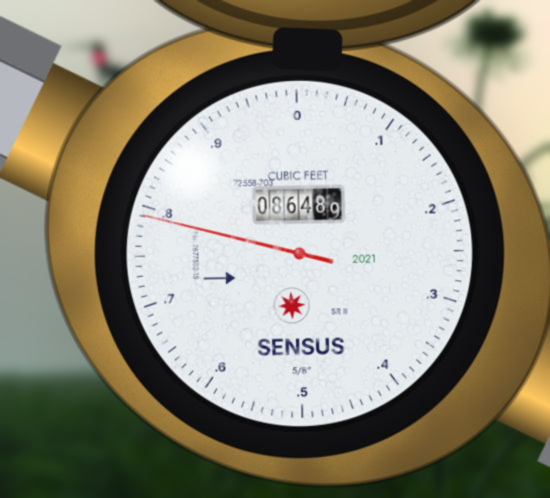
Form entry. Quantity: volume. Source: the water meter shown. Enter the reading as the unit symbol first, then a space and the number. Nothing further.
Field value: ft³ 86488.79
